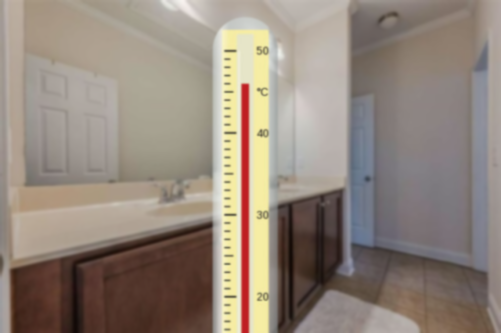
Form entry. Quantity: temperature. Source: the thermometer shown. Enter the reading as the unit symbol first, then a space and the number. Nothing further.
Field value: °C 46
